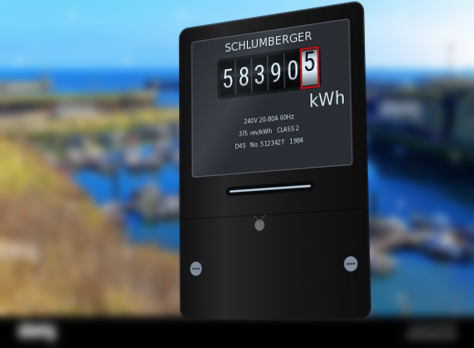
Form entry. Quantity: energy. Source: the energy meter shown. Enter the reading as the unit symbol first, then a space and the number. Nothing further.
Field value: kWh 58390.5
